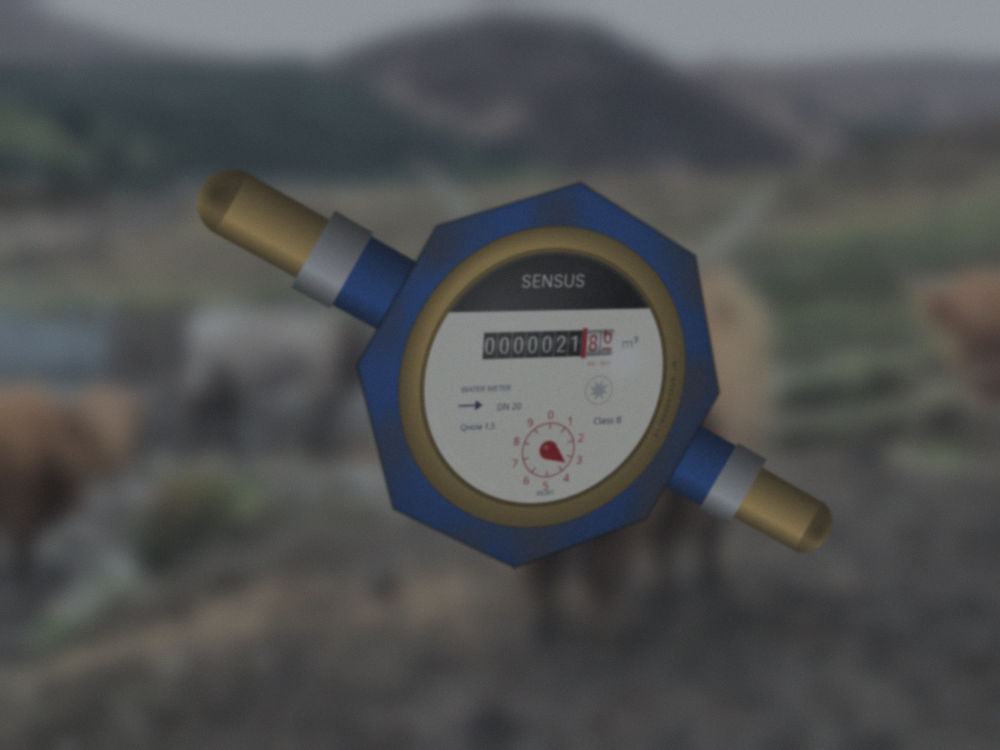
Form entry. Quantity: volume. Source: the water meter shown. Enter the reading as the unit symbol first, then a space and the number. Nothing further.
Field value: m³ 21.863
